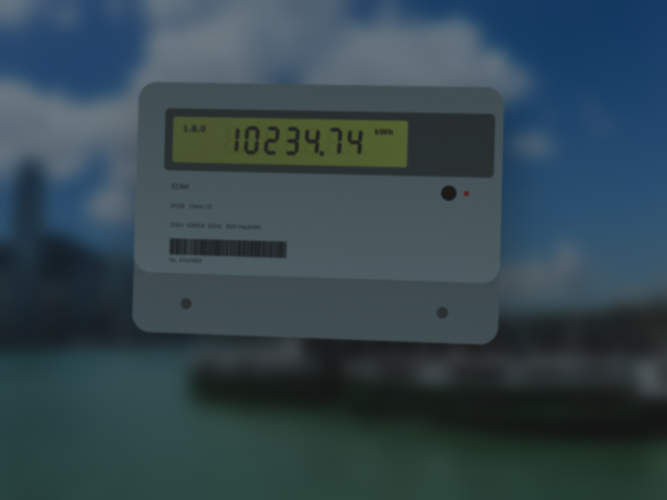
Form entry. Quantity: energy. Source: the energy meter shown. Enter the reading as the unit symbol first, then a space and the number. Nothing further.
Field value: kWh 10234.74
